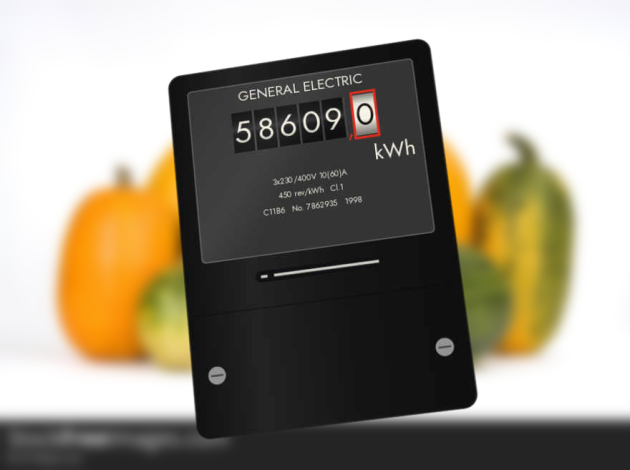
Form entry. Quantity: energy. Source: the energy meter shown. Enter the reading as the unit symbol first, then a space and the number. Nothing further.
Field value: kWh 58609.0
